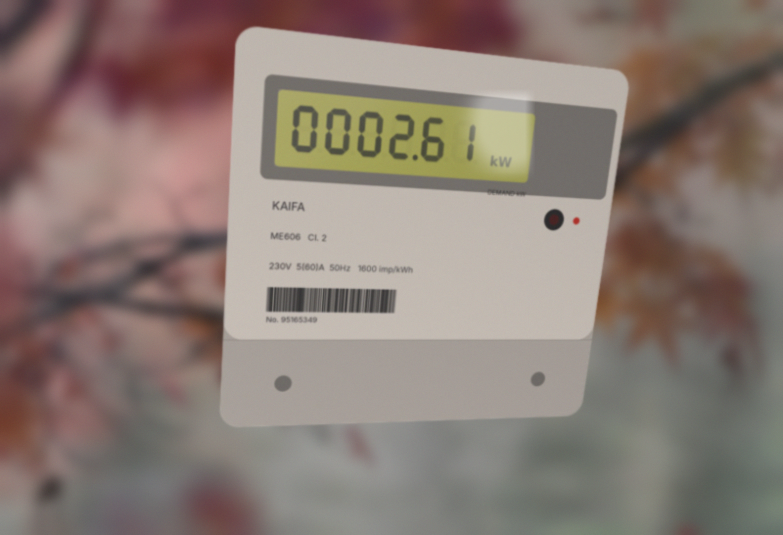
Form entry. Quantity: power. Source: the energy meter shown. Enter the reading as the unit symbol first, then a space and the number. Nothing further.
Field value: kW 2.61
